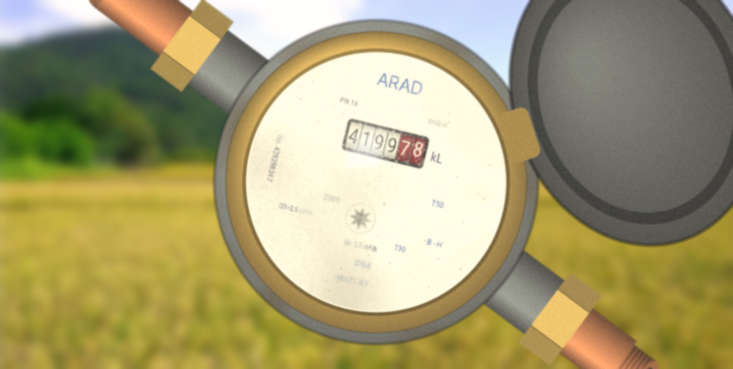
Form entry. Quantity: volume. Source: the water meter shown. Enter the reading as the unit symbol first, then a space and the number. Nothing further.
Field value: kL 4199.78
